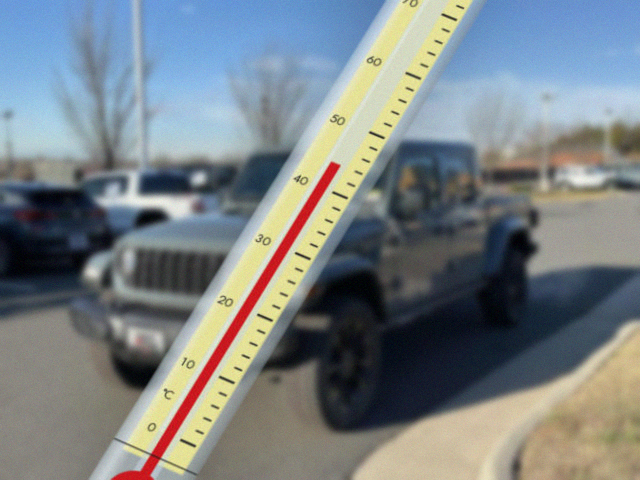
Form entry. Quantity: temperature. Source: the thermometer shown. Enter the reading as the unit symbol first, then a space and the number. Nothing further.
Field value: °C 44
